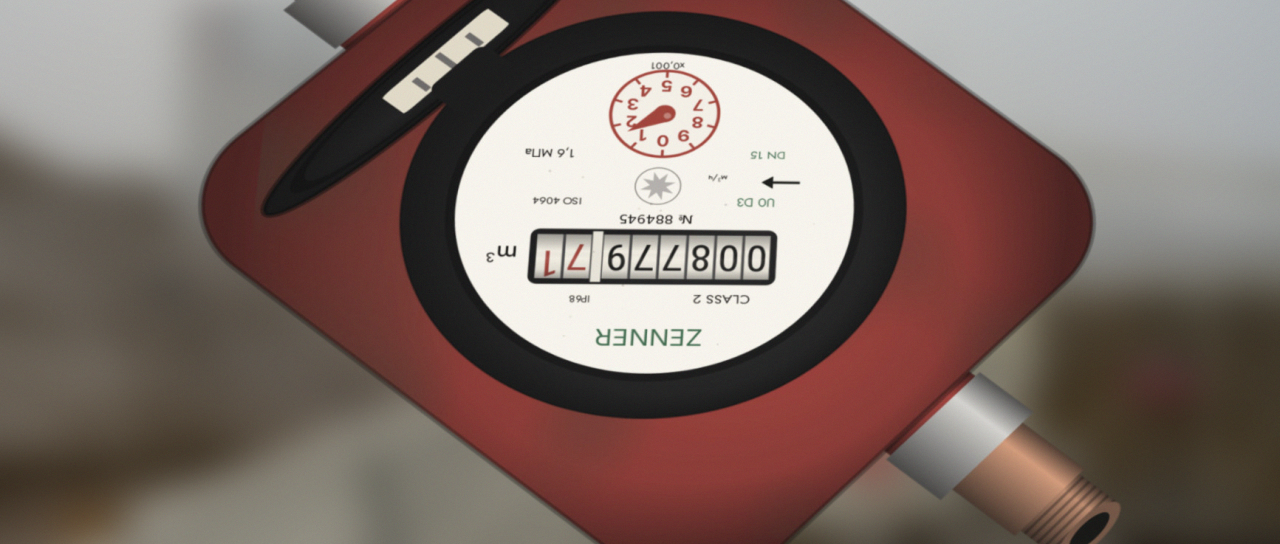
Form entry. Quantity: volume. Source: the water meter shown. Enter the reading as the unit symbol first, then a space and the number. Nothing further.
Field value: m³ 8779.711
